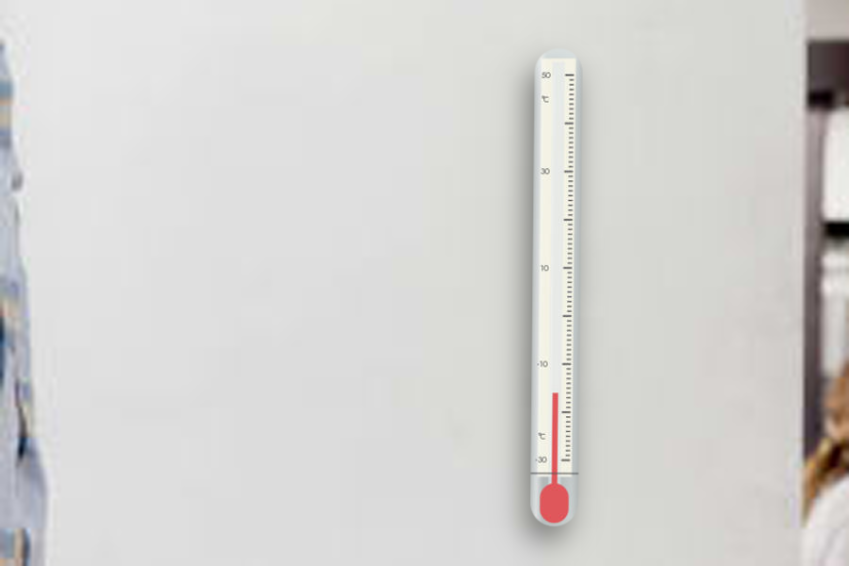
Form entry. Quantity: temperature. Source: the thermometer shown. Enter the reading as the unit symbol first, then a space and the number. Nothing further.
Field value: °C -16
